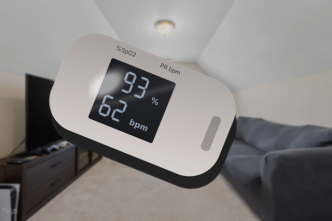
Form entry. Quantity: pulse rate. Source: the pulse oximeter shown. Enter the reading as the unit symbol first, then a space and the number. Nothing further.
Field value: bpm 62
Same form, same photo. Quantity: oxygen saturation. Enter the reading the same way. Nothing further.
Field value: % 93
